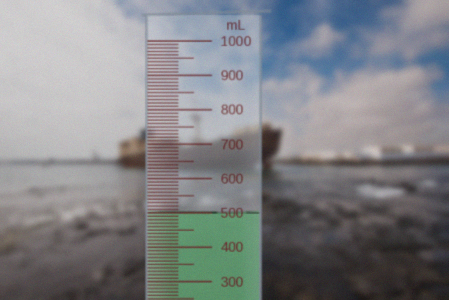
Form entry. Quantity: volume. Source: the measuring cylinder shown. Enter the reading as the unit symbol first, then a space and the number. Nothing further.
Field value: mL 500
